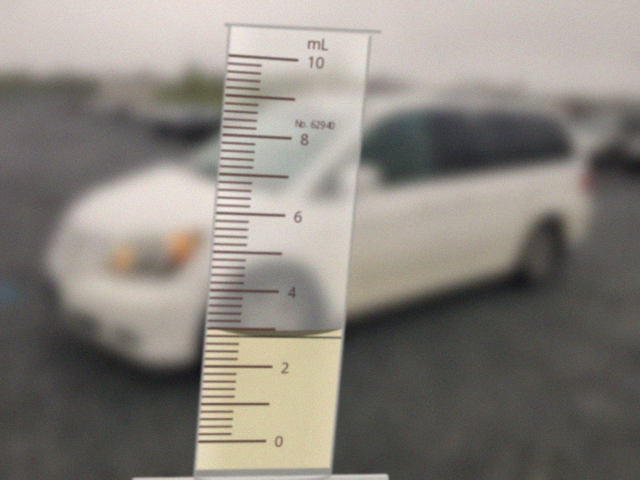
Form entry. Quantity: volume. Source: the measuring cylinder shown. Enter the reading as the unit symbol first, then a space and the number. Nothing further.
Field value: mL 2.8
